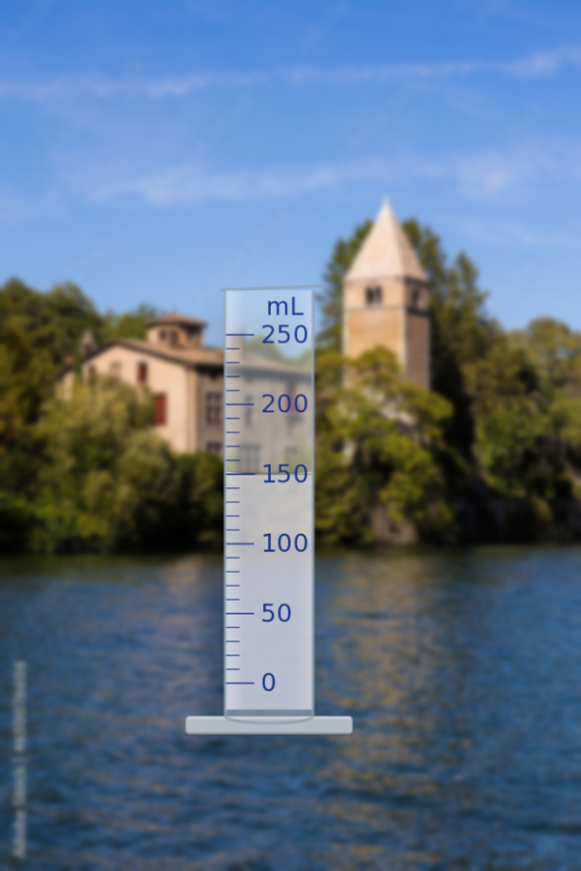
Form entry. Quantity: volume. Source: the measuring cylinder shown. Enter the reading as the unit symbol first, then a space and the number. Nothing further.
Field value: mL 150
